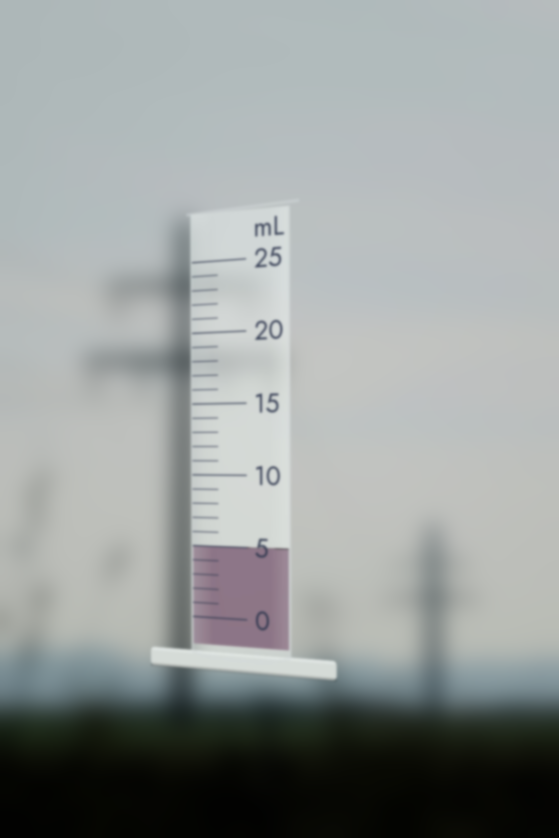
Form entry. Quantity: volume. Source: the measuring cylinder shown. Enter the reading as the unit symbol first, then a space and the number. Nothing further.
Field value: mL 5
